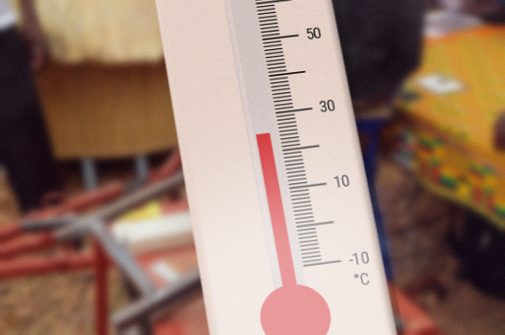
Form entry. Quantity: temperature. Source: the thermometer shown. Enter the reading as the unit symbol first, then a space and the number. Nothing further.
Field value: °C 25
